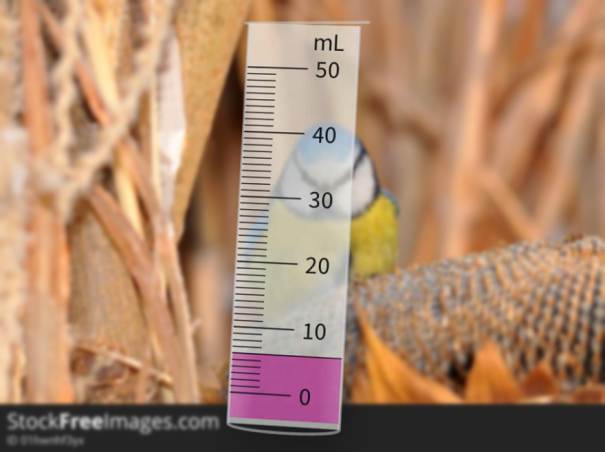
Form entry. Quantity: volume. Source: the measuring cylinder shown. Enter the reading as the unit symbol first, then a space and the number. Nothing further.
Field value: mL 6
